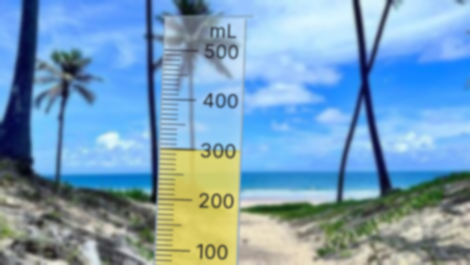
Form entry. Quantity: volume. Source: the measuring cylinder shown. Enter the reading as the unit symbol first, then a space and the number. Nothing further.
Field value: mL 300
